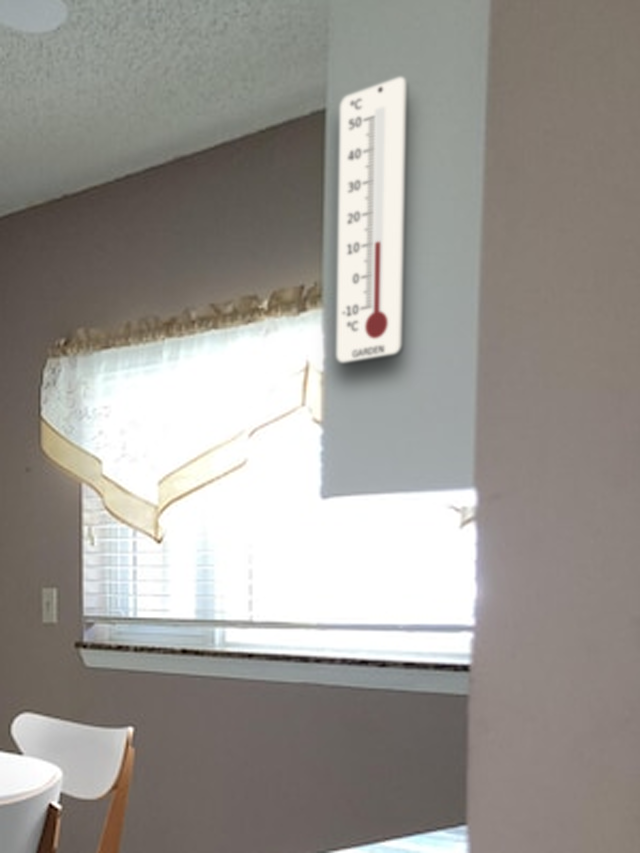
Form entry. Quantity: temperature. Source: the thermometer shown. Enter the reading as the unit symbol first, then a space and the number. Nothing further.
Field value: °C 10
